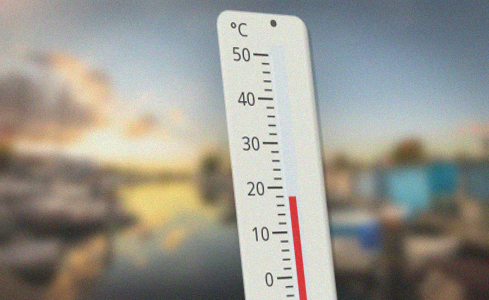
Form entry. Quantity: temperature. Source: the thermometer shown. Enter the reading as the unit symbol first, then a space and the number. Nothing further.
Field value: °C 18
